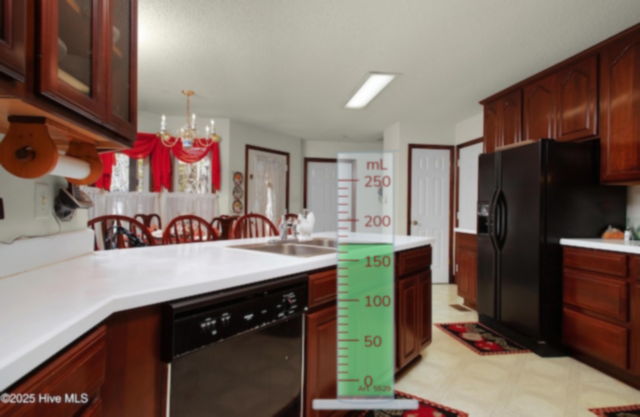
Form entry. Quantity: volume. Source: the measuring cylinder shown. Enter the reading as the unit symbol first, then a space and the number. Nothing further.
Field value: mL 170
